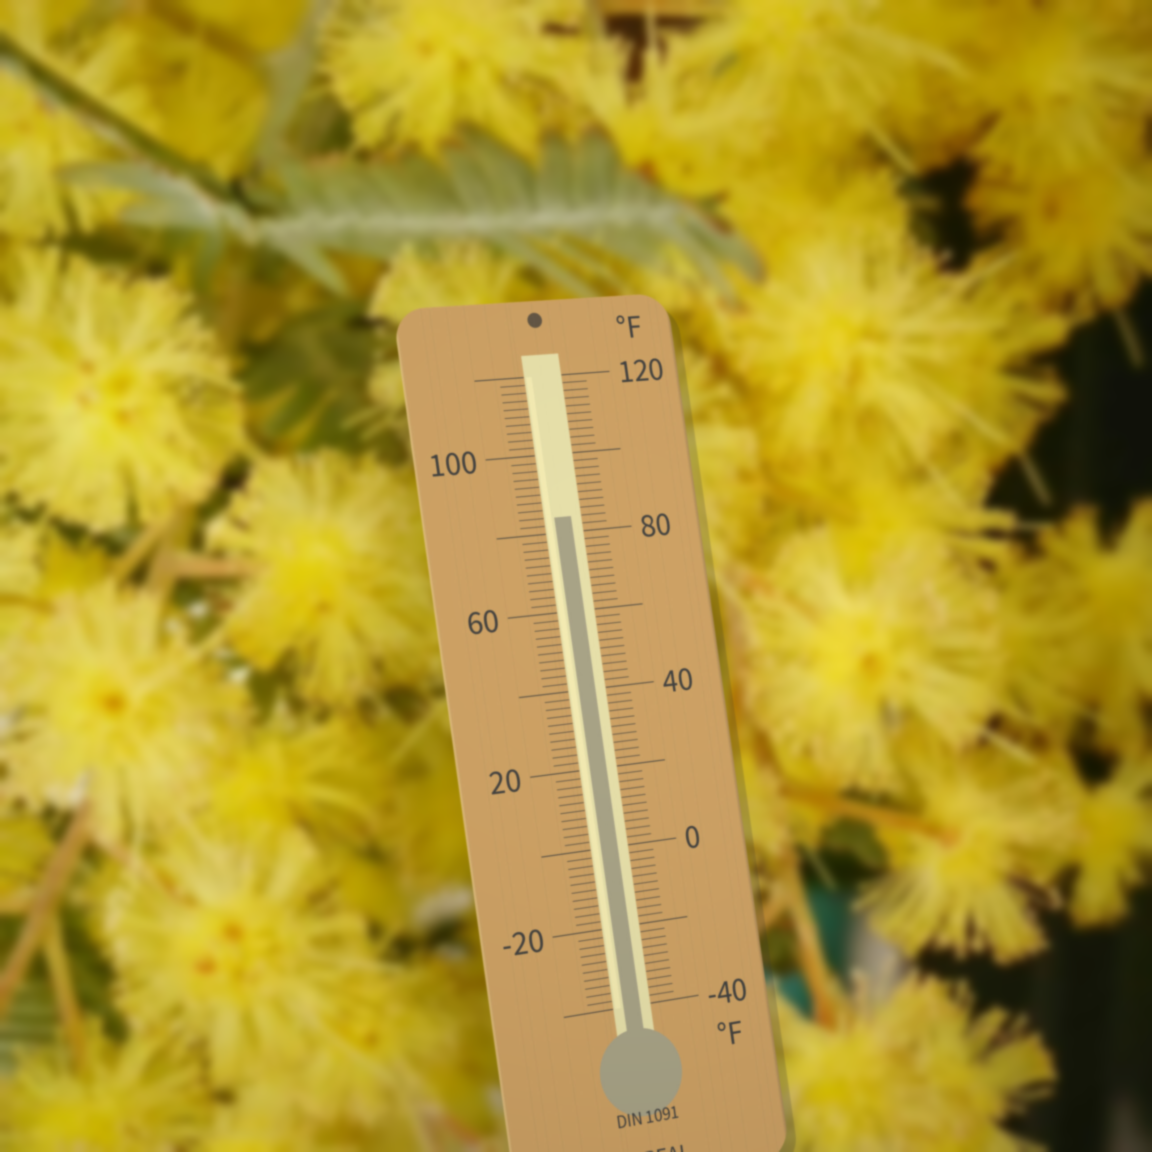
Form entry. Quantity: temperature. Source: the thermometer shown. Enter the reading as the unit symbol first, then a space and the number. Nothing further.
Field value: °F 84
